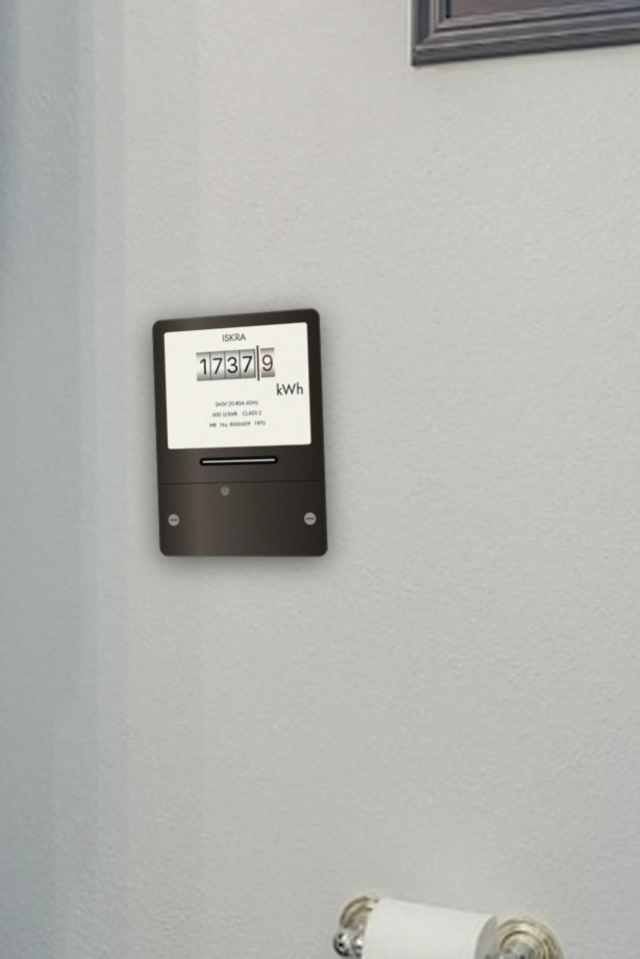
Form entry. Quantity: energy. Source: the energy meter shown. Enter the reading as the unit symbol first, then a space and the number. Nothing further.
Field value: kWh 1737.9
